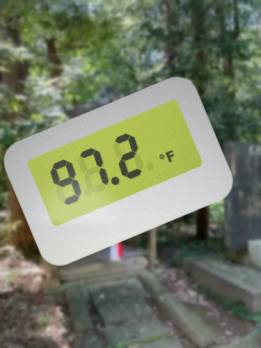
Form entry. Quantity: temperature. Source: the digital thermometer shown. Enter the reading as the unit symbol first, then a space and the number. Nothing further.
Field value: °F 97.2
